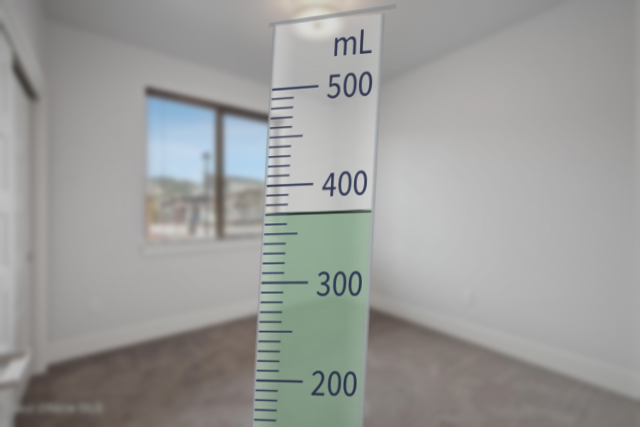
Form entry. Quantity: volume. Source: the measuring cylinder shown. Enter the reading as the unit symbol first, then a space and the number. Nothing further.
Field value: mL 370
